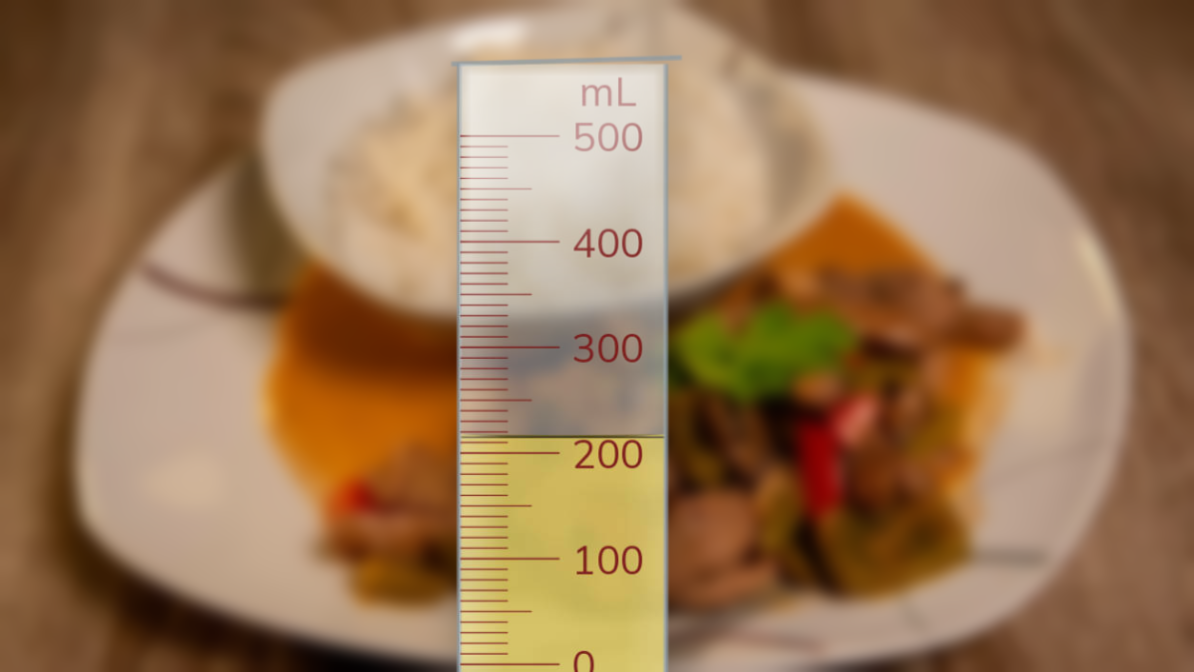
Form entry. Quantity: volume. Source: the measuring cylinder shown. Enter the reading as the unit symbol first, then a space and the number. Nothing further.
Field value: mL 215
